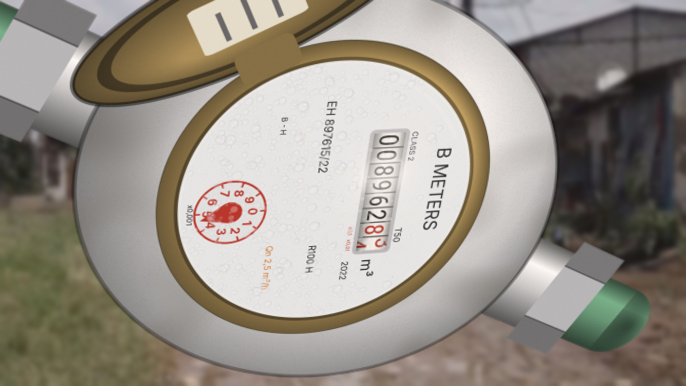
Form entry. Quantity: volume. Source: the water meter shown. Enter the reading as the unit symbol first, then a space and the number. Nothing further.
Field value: m³ 8962.834
